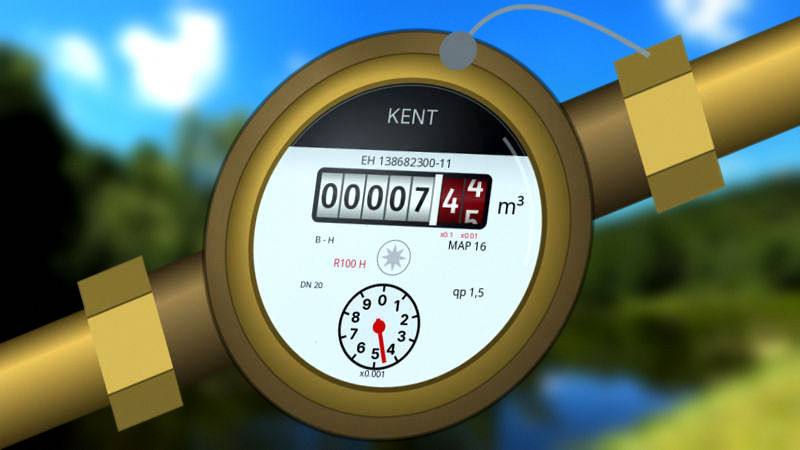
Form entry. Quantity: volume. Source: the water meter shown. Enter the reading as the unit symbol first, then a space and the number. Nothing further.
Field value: m³ 7.444
